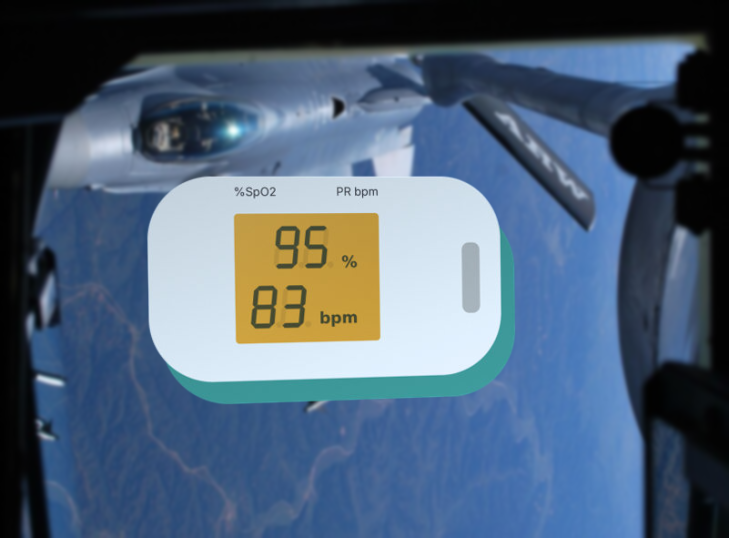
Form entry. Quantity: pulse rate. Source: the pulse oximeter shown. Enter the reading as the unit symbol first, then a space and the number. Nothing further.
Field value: bpm 83
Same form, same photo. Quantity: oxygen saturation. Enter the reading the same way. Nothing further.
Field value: % 95
